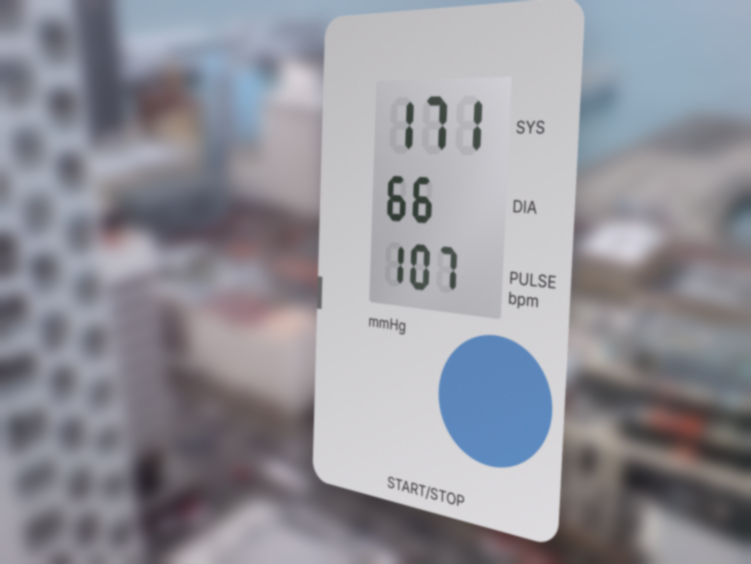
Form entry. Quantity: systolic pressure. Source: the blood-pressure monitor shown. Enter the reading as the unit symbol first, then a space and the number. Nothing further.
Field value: mmHg 171
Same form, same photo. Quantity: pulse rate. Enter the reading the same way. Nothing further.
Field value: bpm 107
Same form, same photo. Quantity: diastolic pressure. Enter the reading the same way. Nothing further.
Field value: mmHg 66
